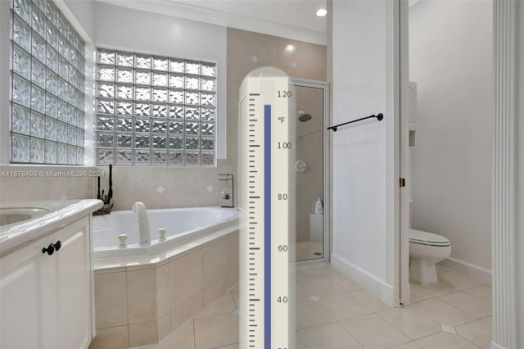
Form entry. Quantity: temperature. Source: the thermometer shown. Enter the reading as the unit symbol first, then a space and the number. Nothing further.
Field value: °F 116
